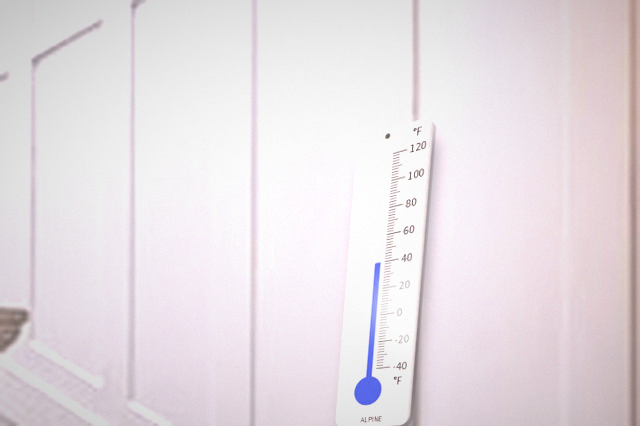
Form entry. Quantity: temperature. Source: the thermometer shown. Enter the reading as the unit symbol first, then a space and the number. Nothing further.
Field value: °F 40
